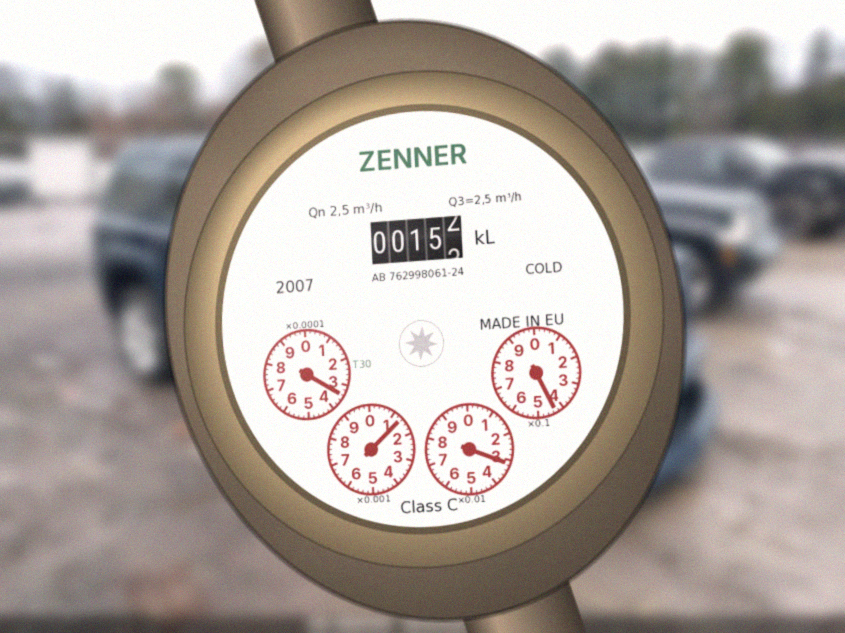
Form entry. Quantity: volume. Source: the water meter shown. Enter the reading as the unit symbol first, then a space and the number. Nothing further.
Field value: kL 152.4313
